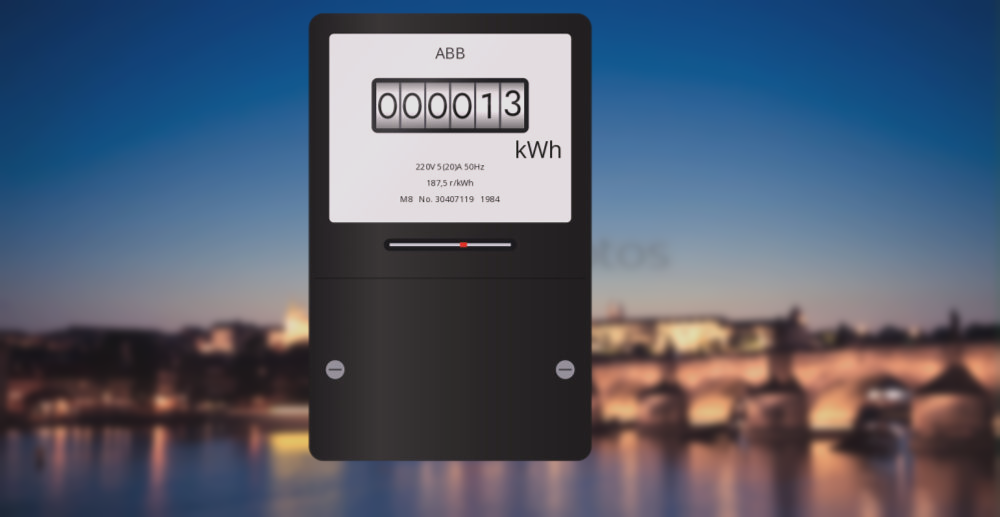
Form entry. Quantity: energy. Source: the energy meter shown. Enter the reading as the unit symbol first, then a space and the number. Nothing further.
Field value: kWh 13
